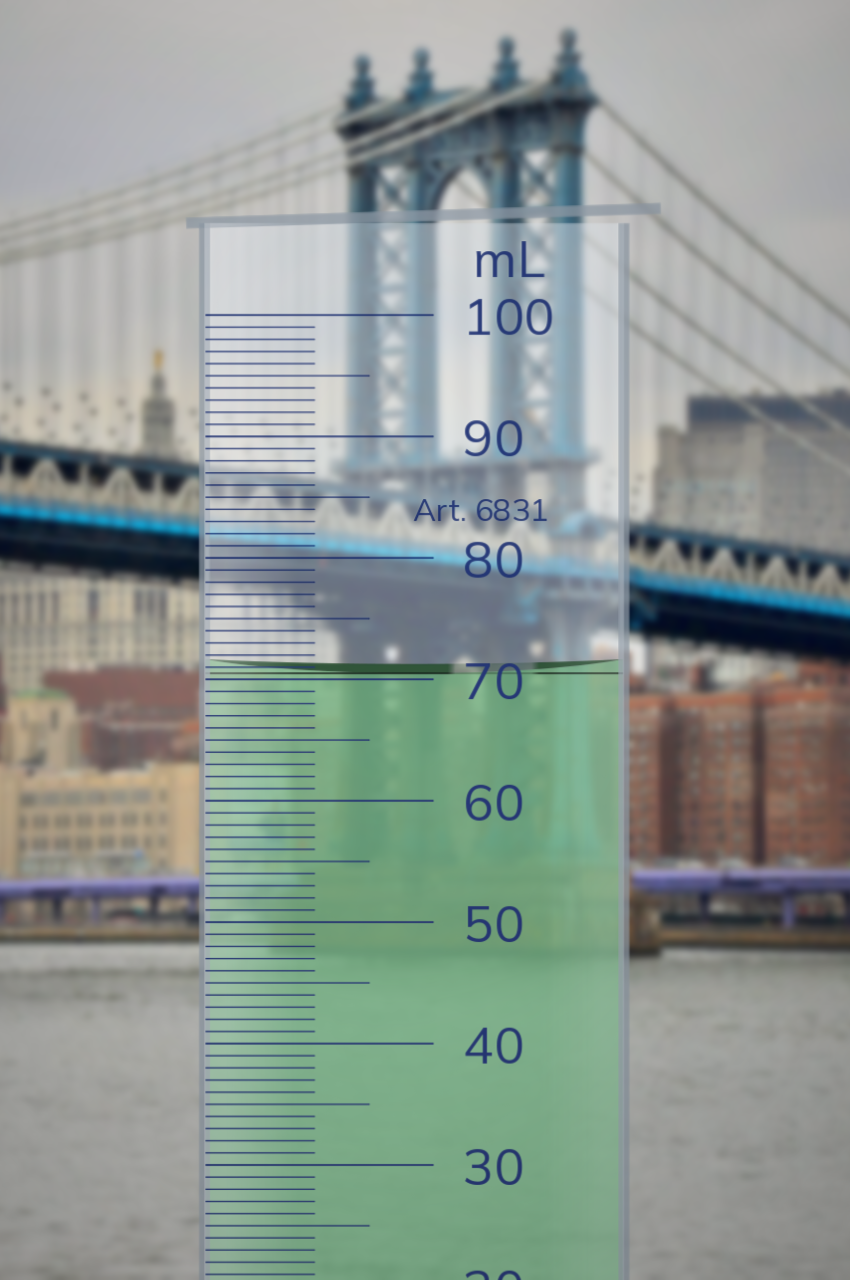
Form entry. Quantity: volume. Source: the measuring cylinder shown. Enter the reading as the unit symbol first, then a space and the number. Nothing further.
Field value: mL 70.5
